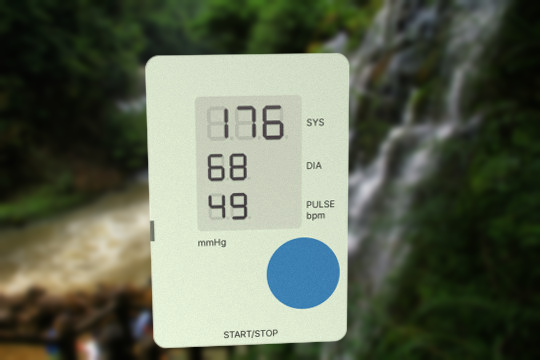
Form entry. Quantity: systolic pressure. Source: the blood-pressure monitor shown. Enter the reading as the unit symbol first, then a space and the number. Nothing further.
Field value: mmHg 176
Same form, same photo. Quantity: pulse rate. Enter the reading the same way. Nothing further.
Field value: bpm 49
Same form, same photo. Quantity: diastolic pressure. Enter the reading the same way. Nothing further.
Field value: mmHg 68
